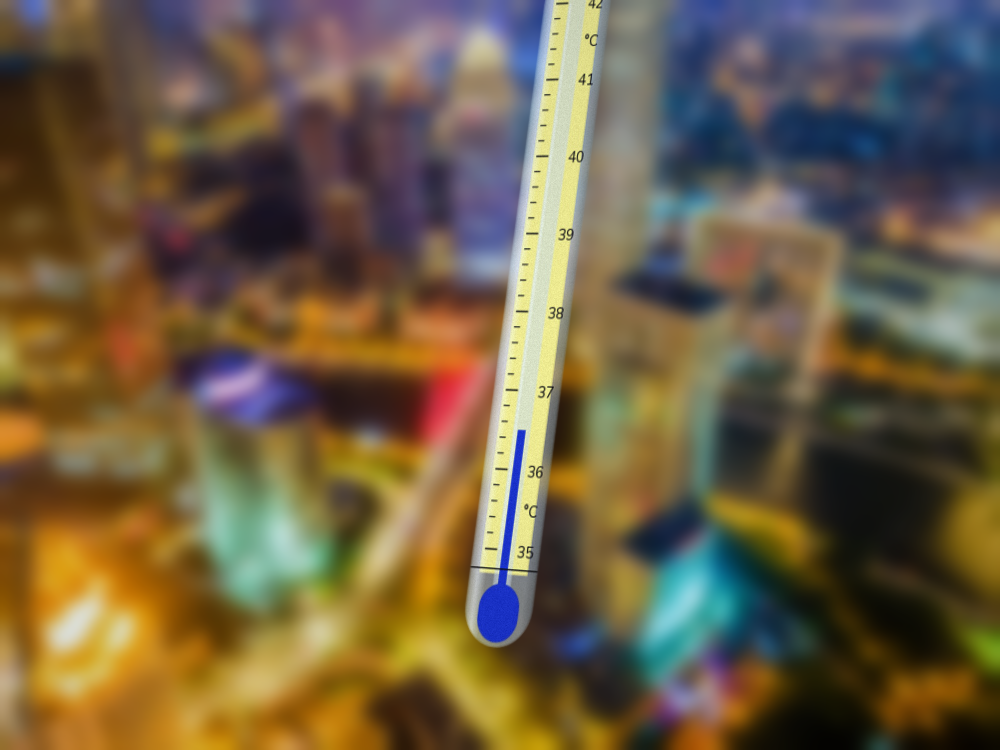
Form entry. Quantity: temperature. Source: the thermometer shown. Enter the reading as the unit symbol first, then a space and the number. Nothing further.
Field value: °C 36.5
